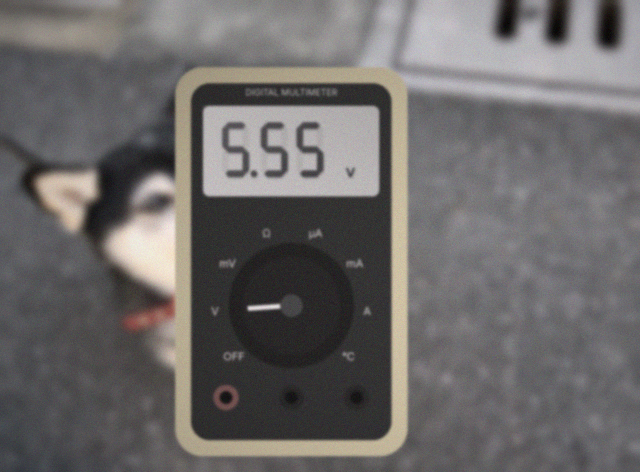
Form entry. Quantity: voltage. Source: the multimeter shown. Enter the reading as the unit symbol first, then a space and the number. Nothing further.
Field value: V 5.55
